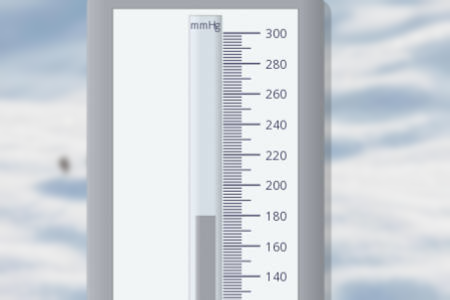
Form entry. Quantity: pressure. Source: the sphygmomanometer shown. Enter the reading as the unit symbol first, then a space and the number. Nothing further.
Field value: mmHg 180
